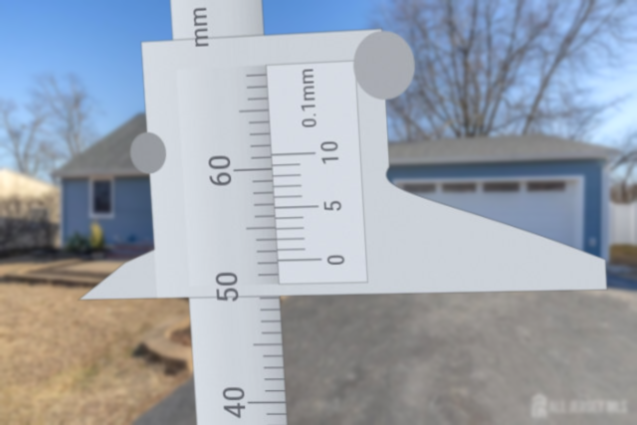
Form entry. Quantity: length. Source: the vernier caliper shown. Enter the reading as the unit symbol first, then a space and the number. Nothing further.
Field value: mm 52.2
